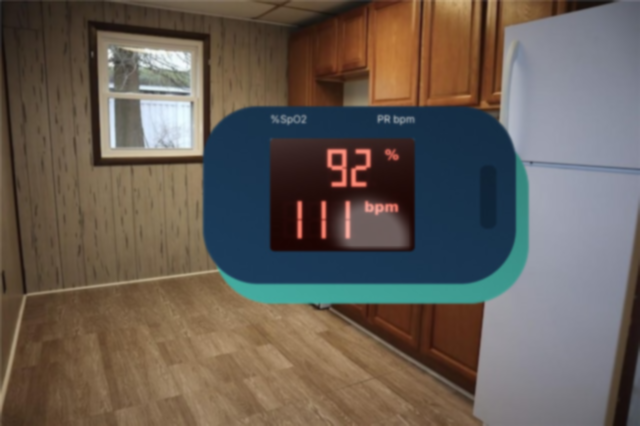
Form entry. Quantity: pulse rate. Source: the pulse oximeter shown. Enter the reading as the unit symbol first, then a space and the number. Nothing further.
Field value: bpm 111
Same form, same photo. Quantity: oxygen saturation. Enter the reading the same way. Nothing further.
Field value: % 92
